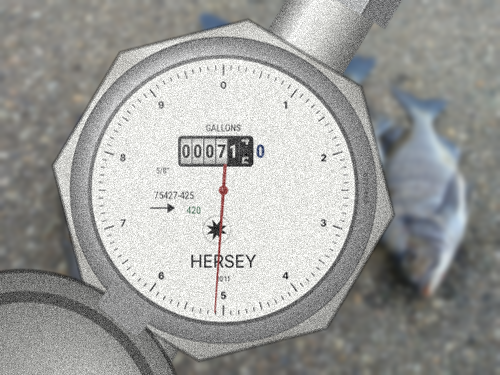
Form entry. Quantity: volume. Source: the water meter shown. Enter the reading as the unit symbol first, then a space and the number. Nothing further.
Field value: gal 7145.1
